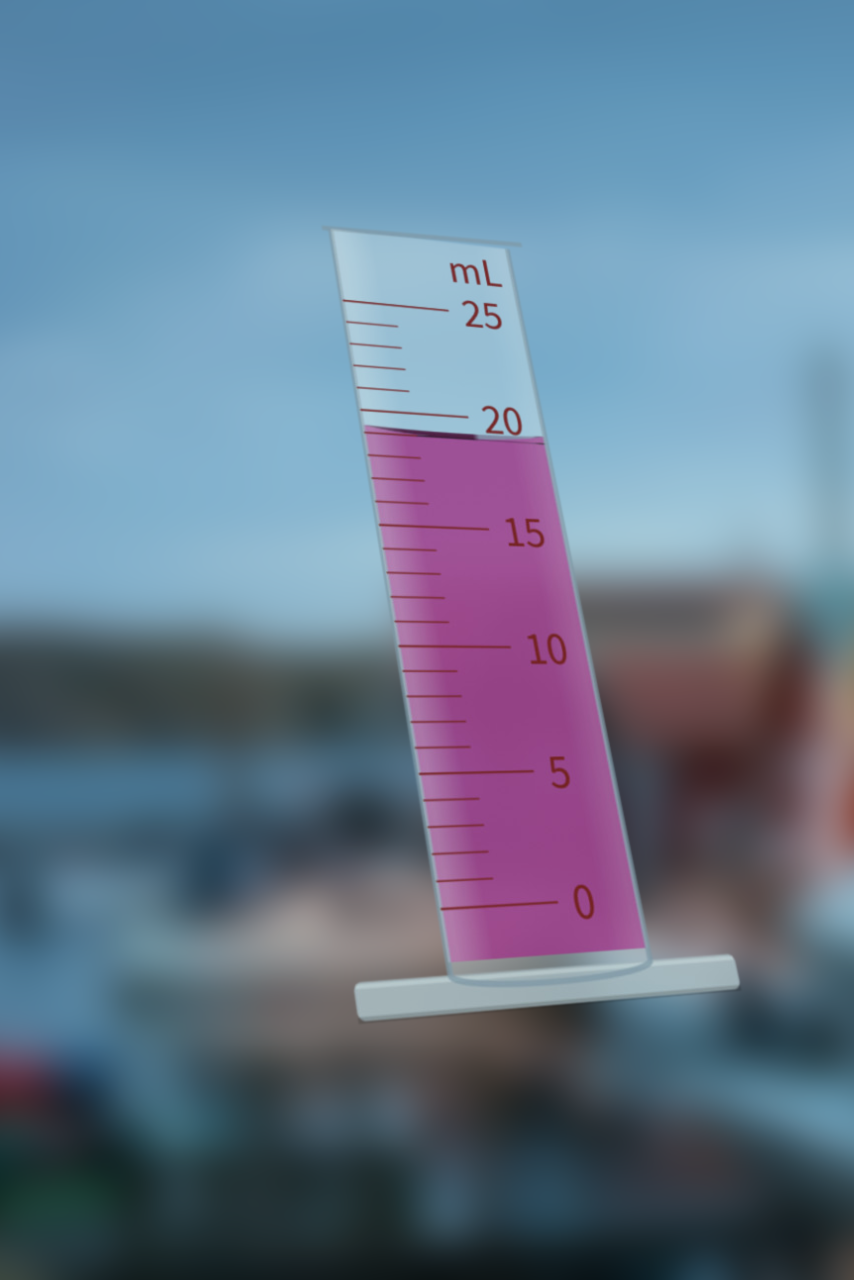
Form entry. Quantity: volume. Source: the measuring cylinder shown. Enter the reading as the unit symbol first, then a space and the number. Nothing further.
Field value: mL 19
